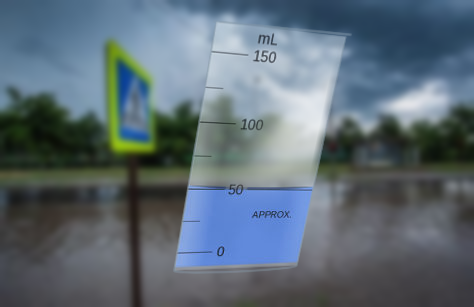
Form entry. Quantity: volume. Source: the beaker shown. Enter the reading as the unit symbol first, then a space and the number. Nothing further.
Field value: mL 50
